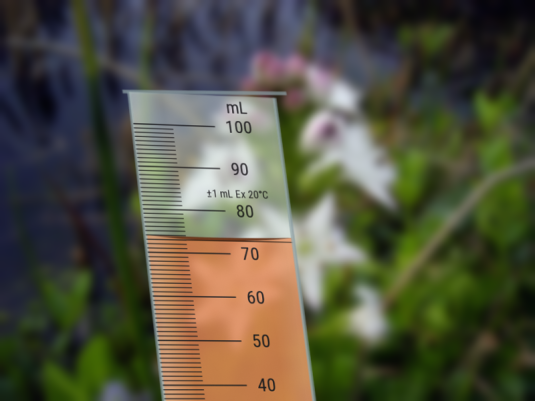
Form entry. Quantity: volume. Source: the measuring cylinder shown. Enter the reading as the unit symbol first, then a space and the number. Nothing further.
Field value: mL 73
